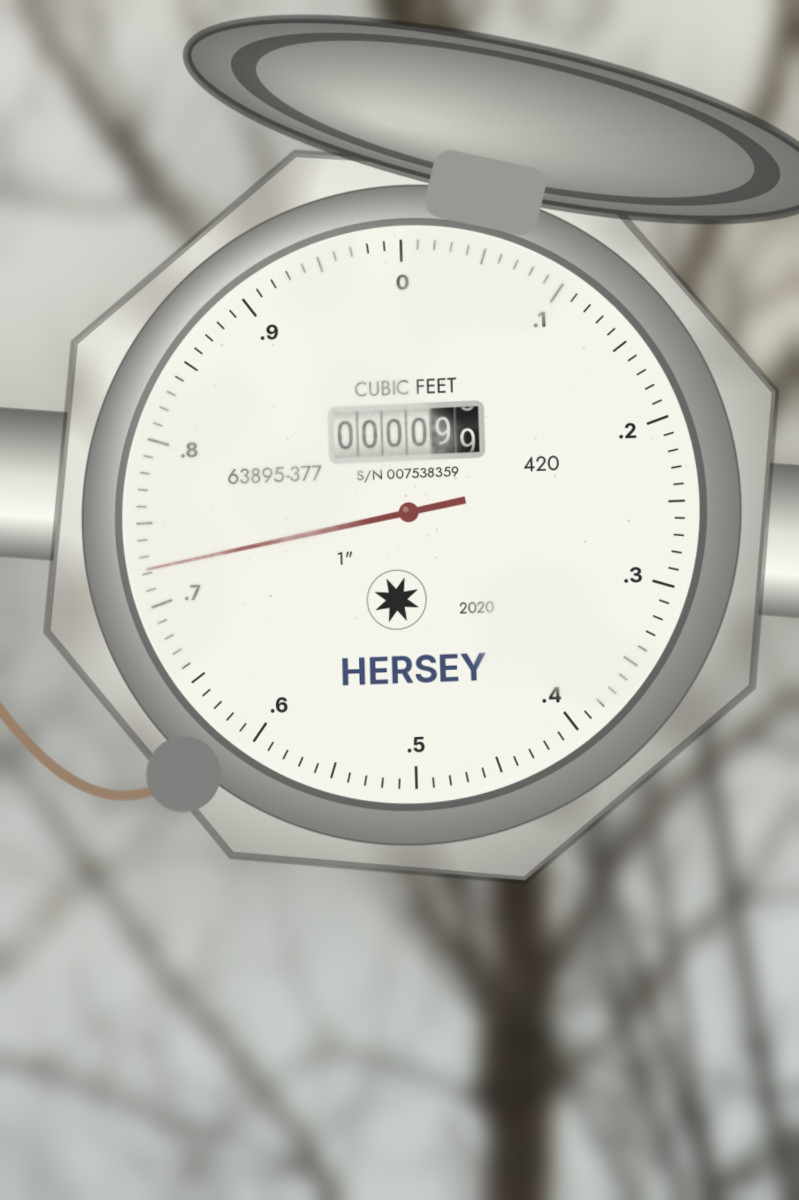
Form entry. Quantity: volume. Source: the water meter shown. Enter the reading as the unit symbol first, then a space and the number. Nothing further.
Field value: ft³ 98.72
